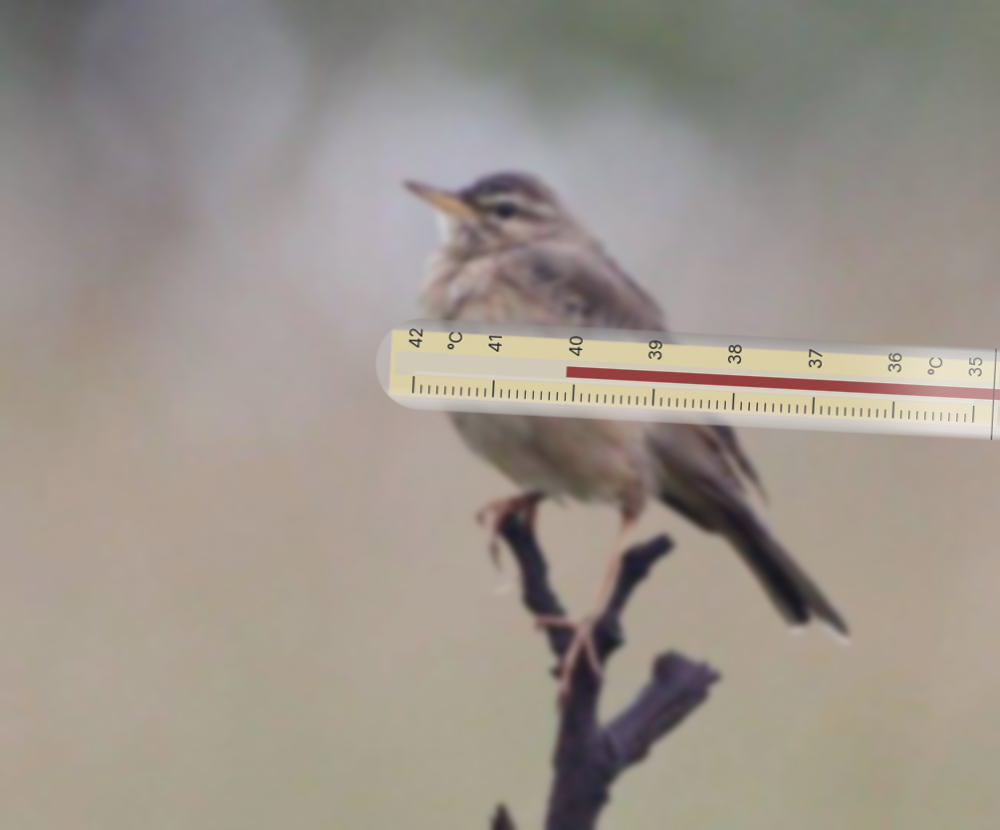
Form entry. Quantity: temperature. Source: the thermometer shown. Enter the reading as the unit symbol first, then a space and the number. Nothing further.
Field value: °C 40.1
